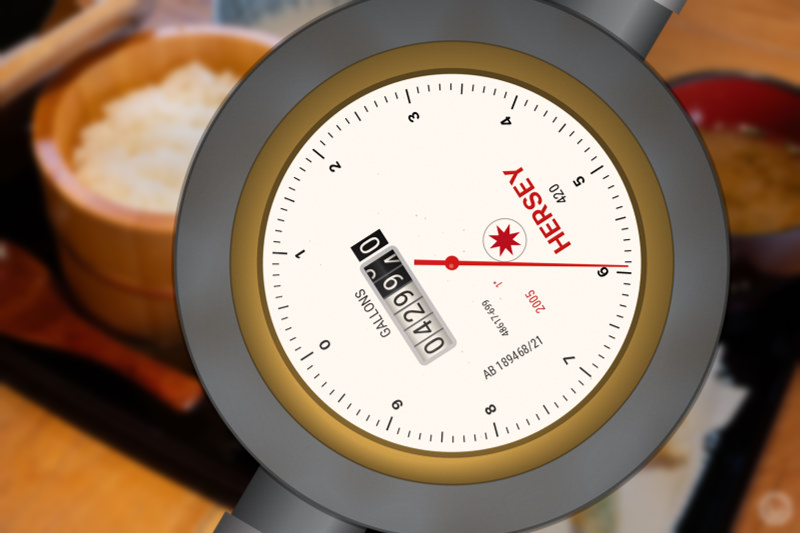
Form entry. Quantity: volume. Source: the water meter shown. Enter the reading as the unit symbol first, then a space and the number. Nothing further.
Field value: gal 429935.9
